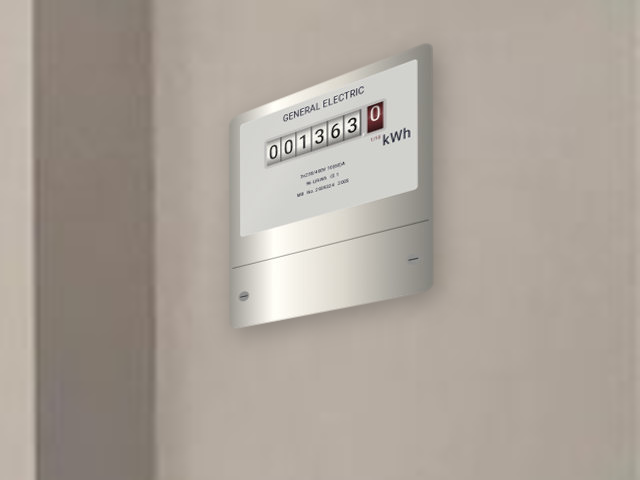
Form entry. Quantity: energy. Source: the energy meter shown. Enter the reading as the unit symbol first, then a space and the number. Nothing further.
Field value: kWh 1363.0
